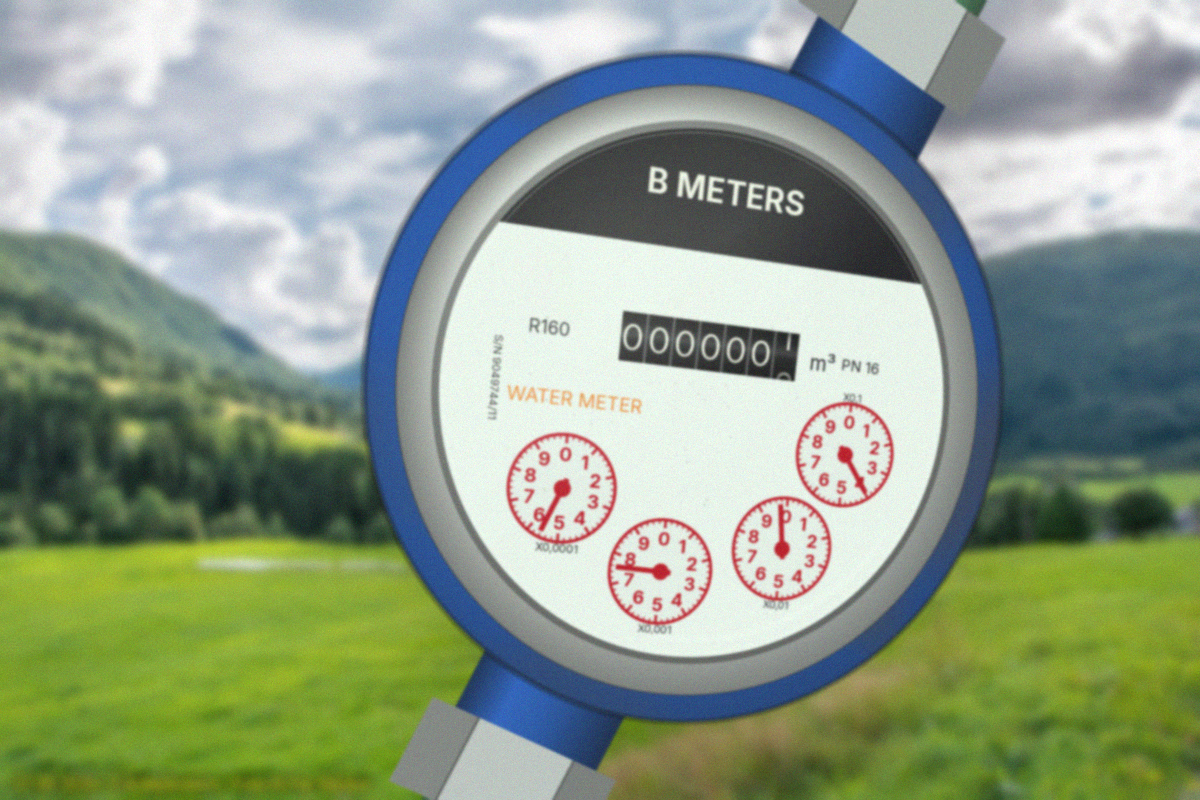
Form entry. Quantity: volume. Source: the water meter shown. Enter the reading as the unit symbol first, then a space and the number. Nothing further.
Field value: m³ 1.3975
